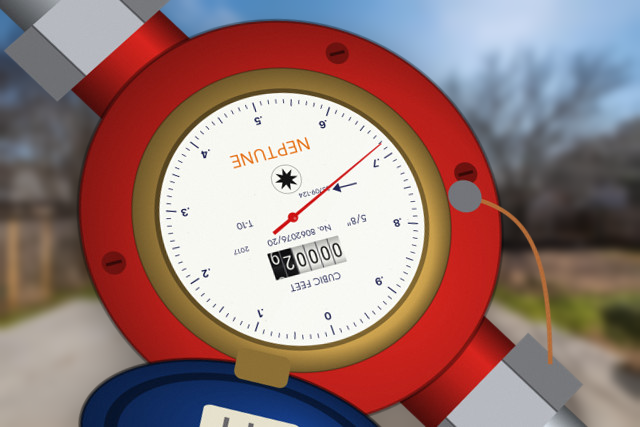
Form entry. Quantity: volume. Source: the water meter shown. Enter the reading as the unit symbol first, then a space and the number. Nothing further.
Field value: ft³ 28.68
